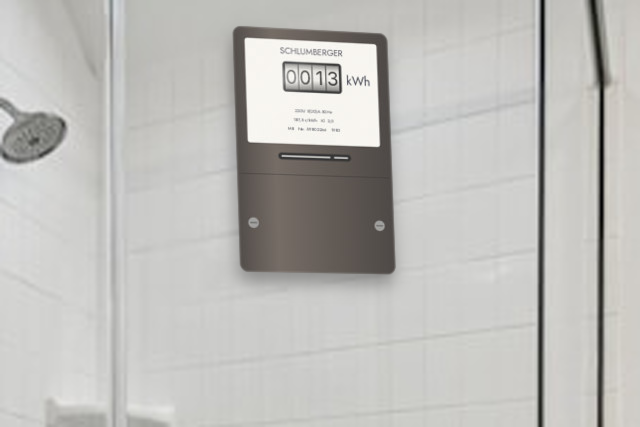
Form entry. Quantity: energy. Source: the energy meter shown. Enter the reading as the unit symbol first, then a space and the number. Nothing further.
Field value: kWh 13
